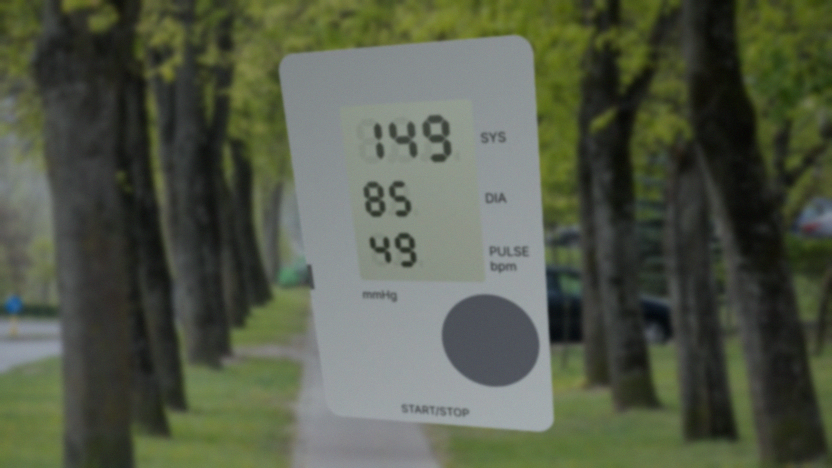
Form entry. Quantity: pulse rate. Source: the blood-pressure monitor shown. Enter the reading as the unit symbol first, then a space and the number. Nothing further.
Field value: bpm 49
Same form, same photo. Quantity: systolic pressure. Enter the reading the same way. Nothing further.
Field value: mmHg 149
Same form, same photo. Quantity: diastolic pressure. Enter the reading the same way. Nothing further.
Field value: mmHg 85
